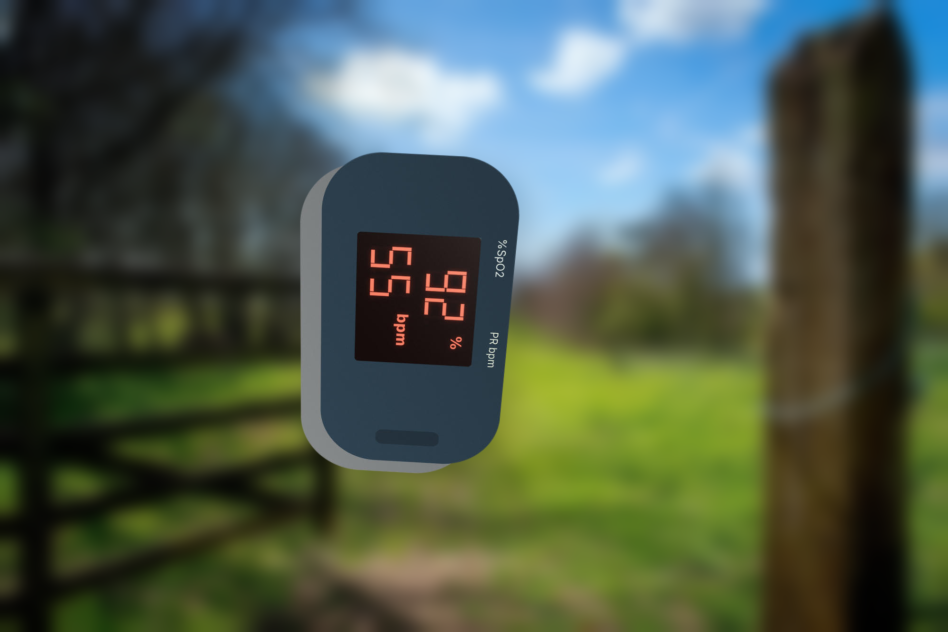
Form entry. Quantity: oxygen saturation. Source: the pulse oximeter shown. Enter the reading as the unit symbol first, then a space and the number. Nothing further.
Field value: % 92
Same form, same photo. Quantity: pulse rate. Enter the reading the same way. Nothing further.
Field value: bpm 55
